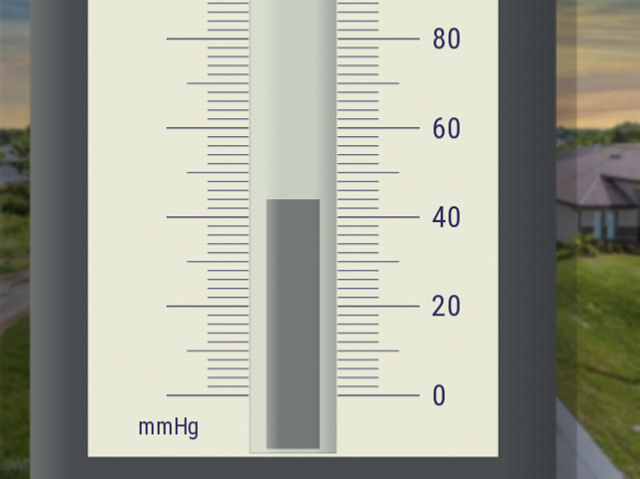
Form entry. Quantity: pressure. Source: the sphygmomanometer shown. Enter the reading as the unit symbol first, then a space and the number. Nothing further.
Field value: mmHg 44
